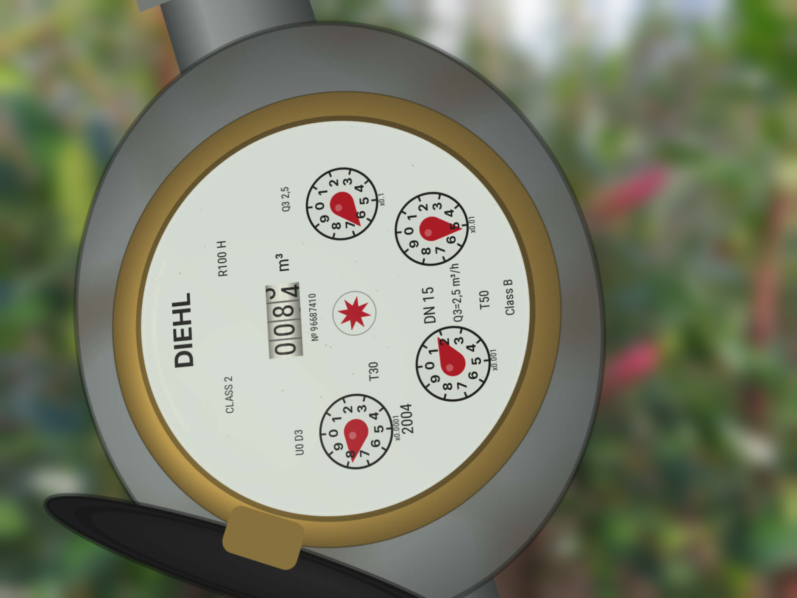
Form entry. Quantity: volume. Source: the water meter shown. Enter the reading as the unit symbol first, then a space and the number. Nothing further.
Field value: m³ 83.6517
